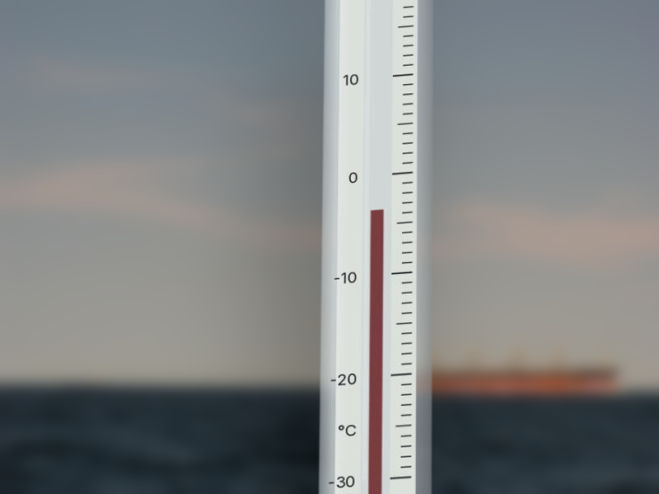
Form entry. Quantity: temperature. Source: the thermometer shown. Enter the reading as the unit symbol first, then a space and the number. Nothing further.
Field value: °C -3.5
